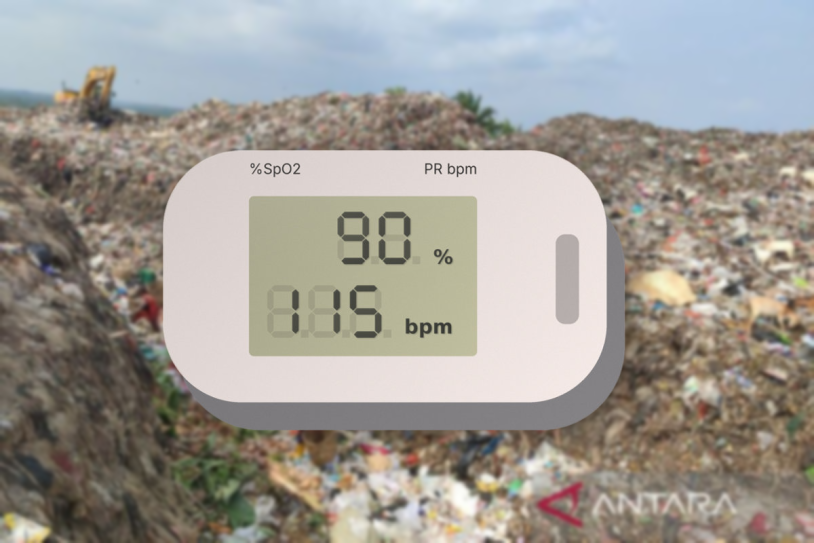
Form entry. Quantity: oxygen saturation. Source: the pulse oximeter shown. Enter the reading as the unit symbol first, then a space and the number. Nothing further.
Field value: % 90
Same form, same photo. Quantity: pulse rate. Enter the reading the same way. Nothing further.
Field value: bpm 115
